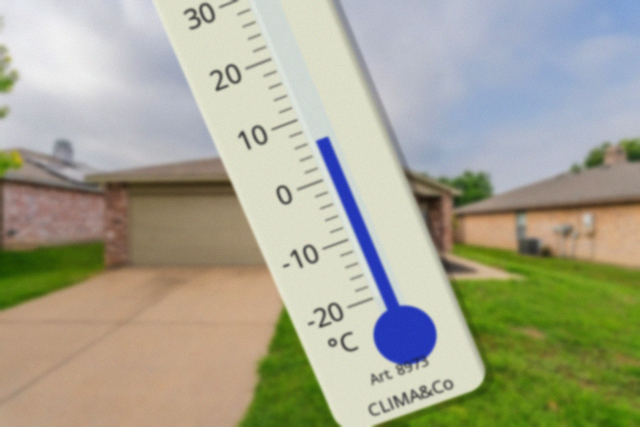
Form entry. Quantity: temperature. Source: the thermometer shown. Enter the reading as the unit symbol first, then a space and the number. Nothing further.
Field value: °C 6
